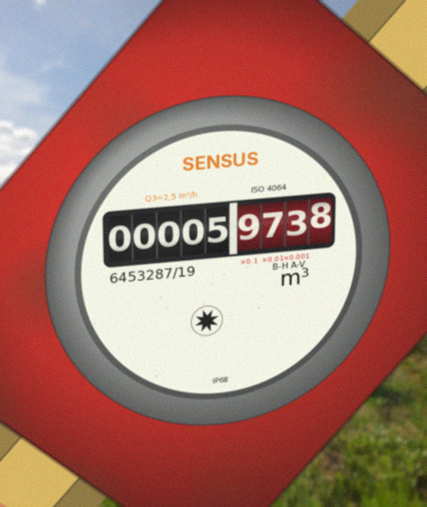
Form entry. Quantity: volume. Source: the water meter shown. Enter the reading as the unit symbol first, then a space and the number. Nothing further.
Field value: m³ 5.9738
